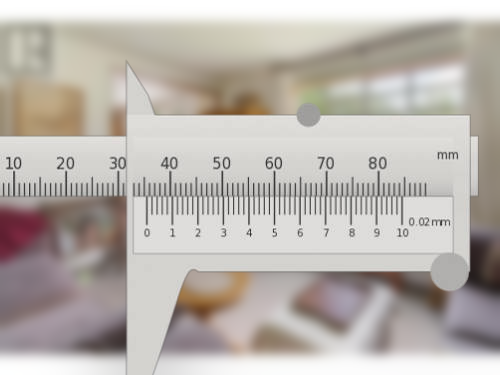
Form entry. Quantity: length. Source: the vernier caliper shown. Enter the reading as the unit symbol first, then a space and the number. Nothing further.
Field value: mm 35.5
